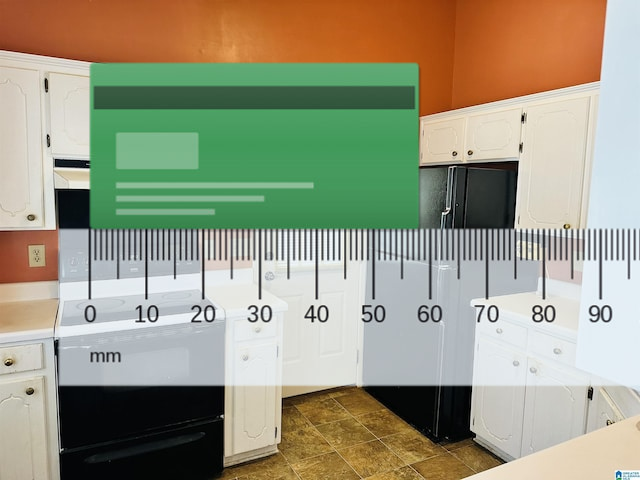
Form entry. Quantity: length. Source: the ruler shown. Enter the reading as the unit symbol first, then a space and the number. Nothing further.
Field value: mm 58
